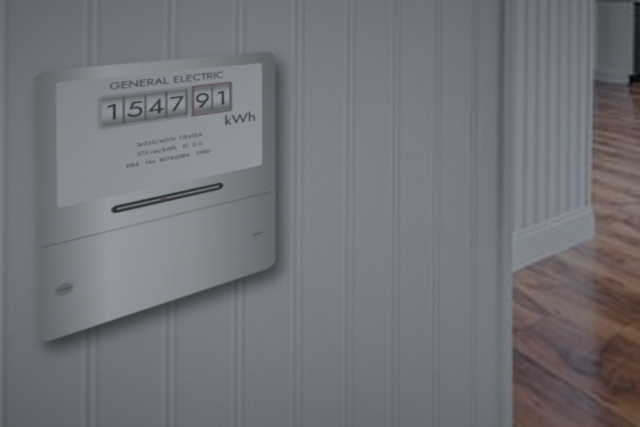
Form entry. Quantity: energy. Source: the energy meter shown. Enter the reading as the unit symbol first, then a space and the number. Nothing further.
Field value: kWh 1547.91
